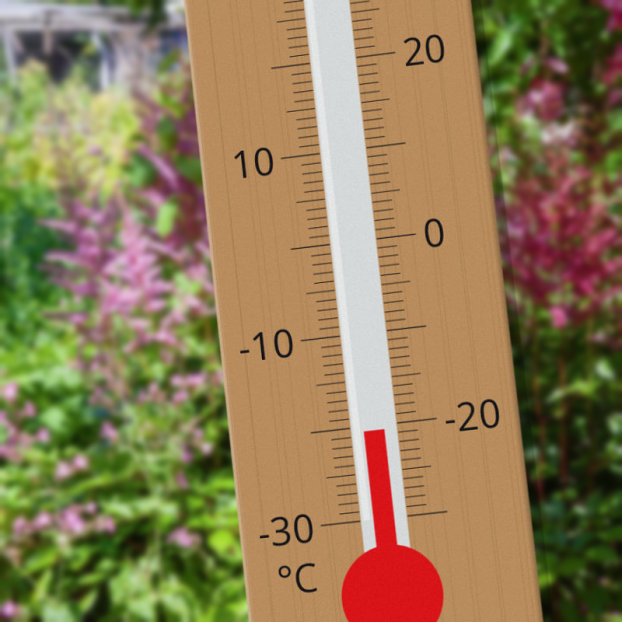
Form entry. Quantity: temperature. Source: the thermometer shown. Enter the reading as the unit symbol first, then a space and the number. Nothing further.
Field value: °C -20.5
